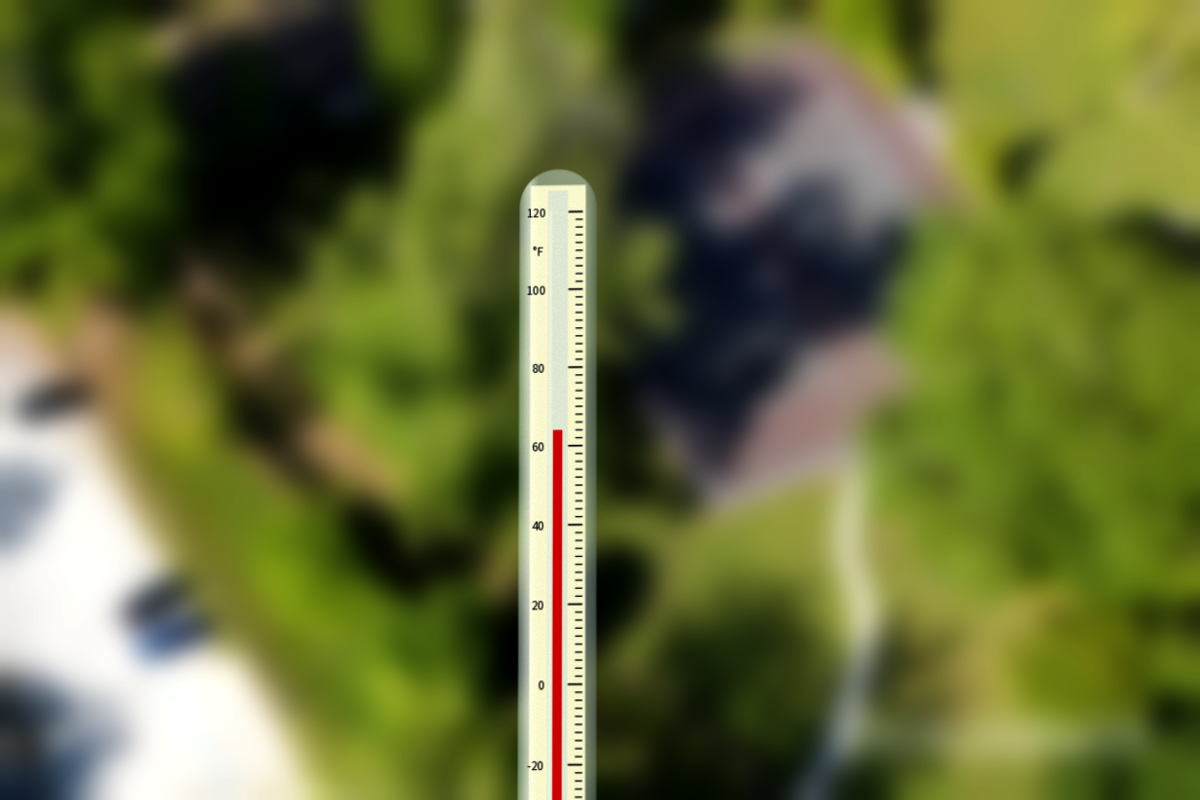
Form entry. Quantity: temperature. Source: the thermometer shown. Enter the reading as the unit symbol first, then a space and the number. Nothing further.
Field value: °F 64
